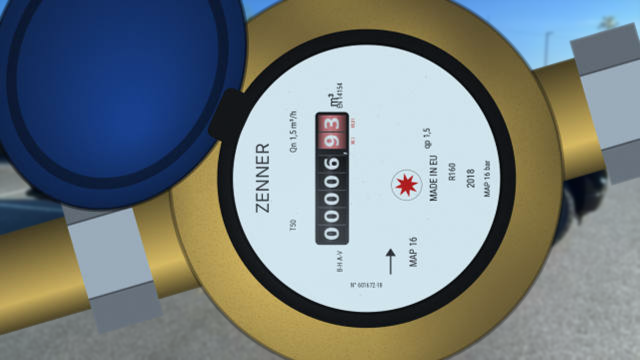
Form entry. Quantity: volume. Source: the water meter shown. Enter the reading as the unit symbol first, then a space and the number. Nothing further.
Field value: m³ 6.93
